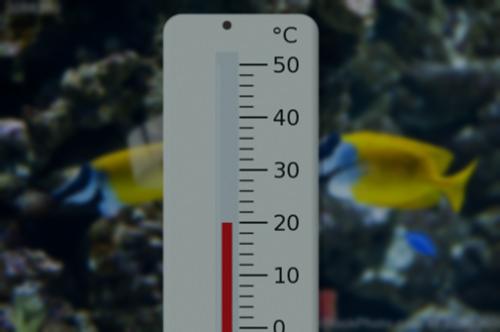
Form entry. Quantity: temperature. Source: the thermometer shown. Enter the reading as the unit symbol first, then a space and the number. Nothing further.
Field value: °C 20
